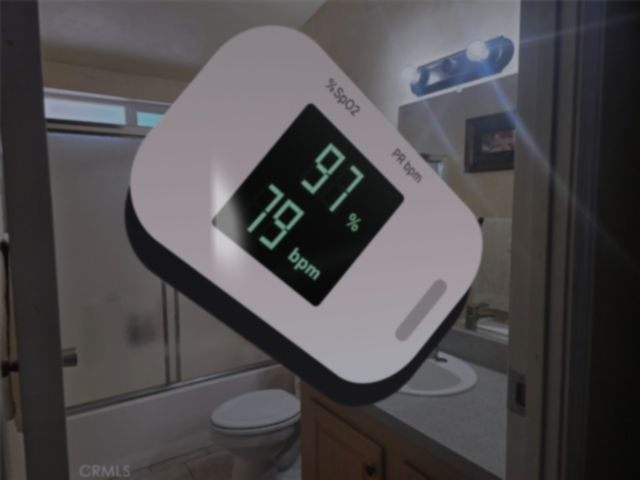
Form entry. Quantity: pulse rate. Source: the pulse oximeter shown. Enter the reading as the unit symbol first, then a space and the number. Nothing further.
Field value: bpm 79
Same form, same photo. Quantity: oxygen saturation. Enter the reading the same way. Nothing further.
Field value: % 97
